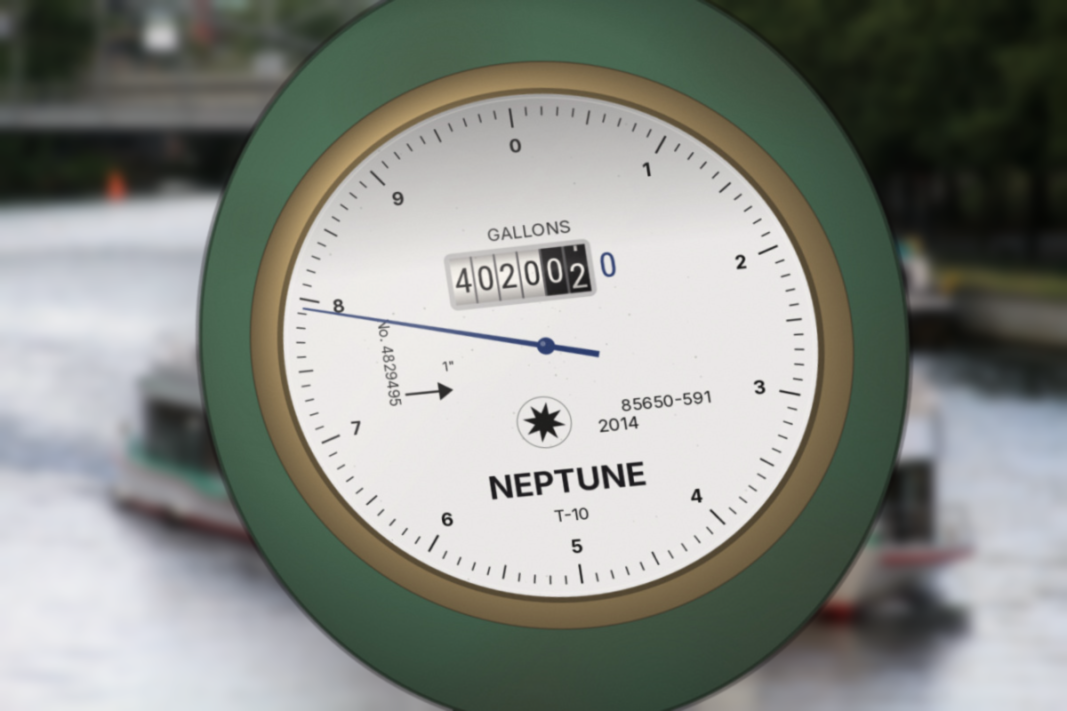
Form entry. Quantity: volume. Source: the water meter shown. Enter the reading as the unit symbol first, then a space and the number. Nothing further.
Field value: gal 4020017.9
